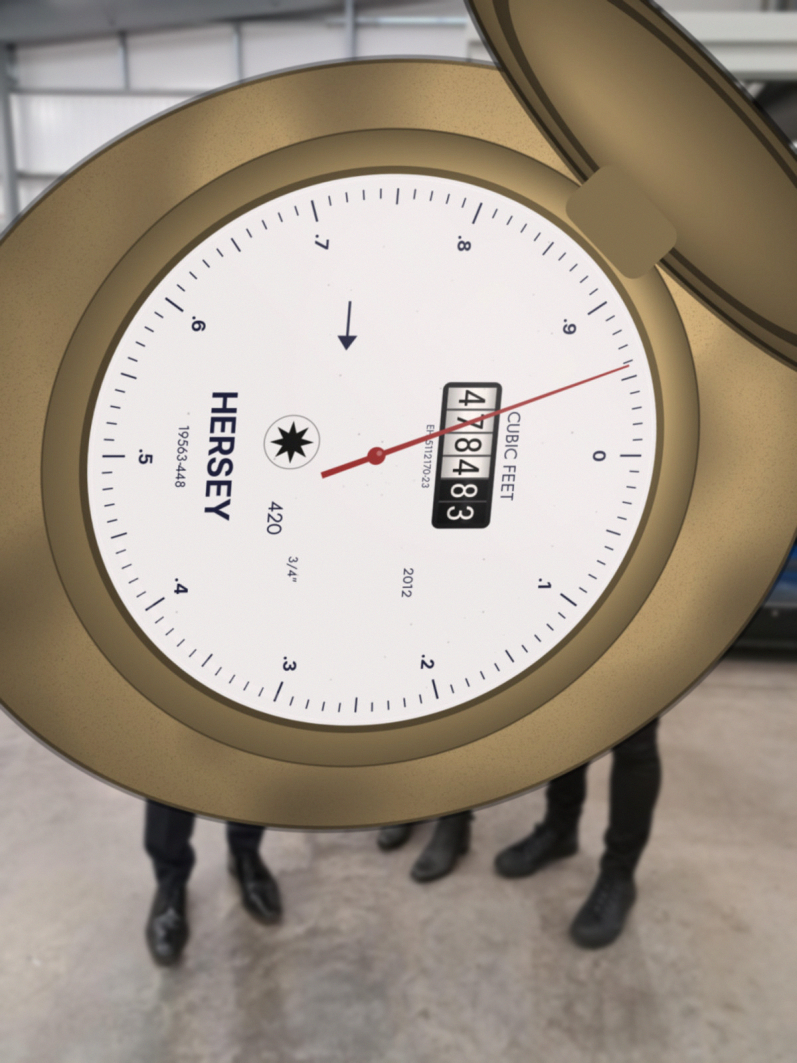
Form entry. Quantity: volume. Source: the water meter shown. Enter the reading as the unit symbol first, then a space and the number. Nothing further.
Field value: ft³ 478482.94
